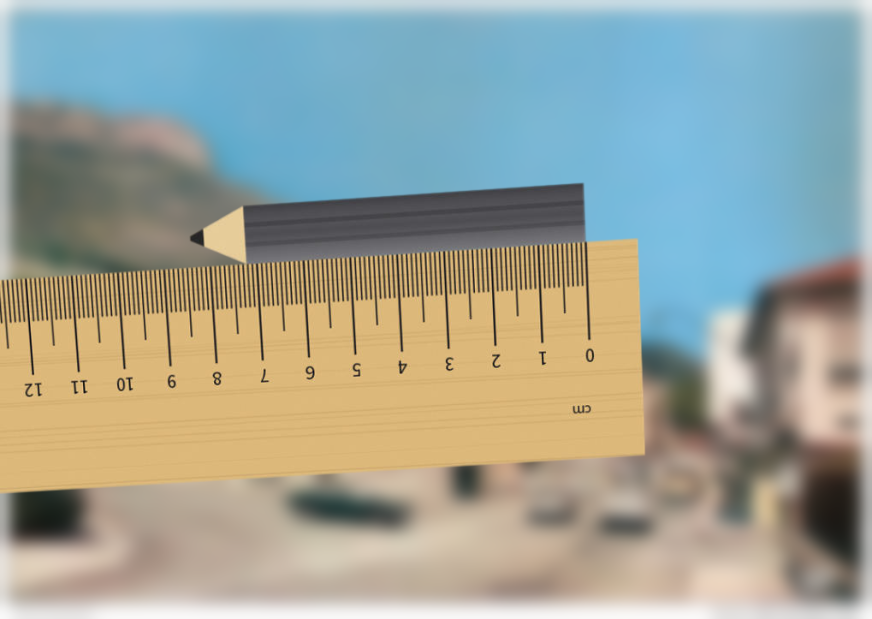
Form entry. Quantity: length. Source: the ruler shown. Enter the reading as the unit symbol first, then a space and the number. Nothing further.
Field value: cm 8.4
